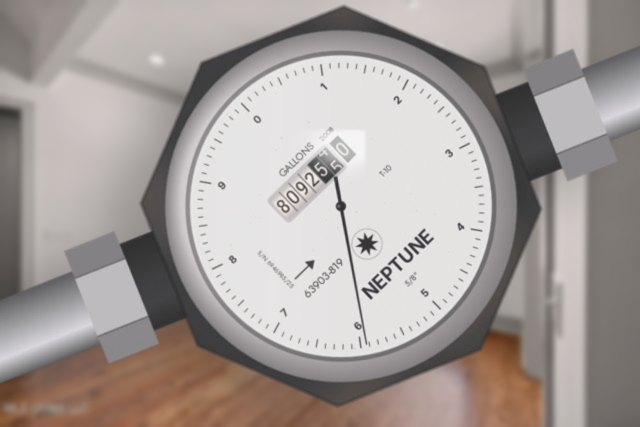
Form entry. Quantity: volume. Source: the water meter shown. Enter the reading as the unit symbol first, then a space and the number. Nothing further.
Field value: gal 8092545.9
